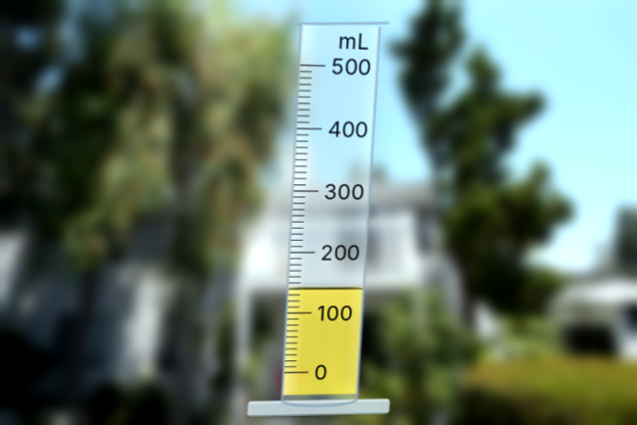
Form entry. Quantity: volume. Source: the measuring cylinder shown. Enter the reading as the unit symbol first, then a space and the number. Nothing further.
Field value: mL 140
